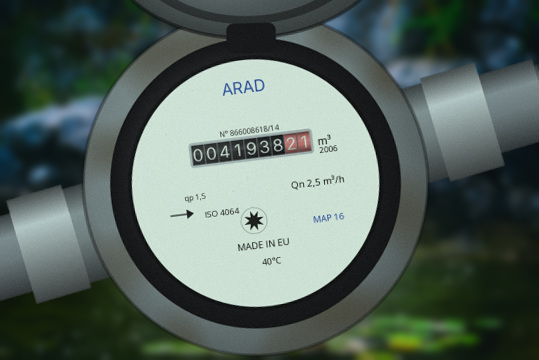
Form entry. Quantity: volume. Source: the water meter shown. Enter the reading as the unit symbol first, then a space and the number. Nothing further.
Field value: m³ 41938.21
